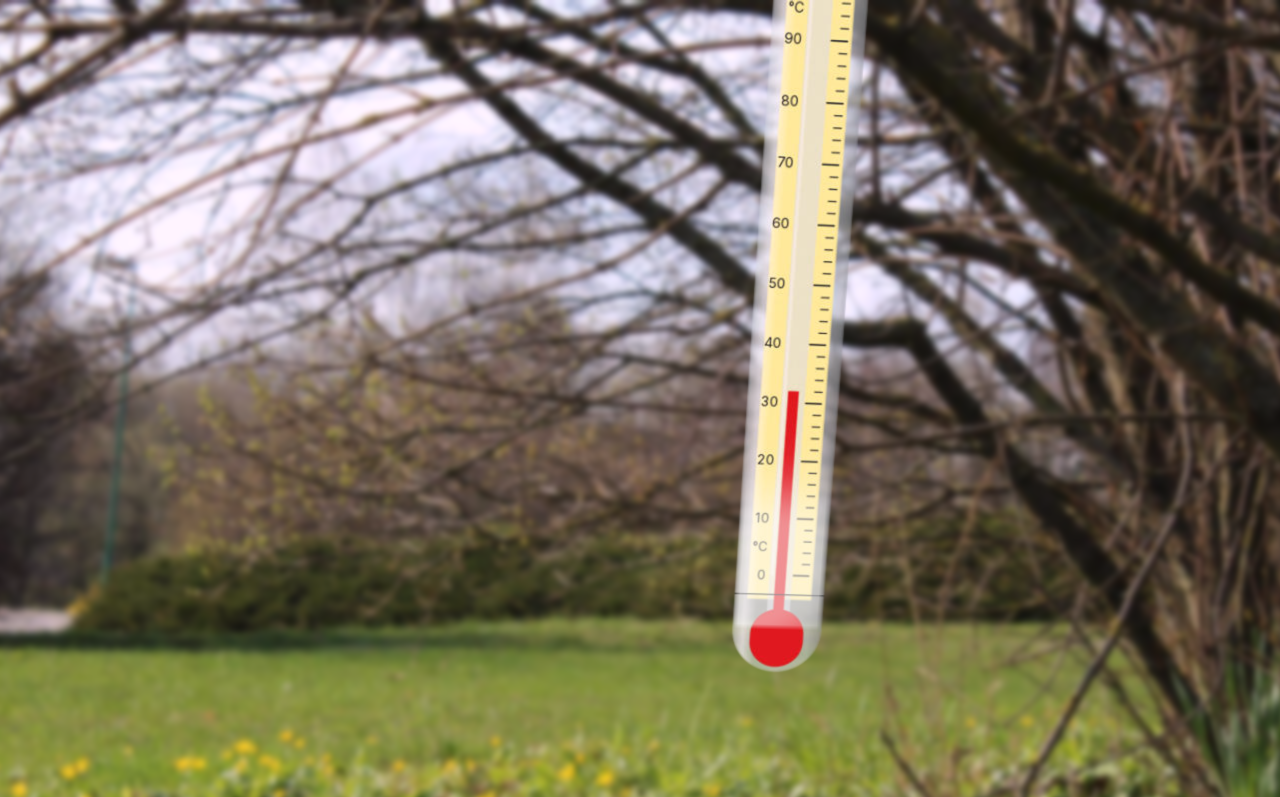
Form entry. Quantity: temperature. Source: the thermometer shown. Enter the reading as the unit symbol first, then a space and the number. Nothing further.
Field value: °C 32
